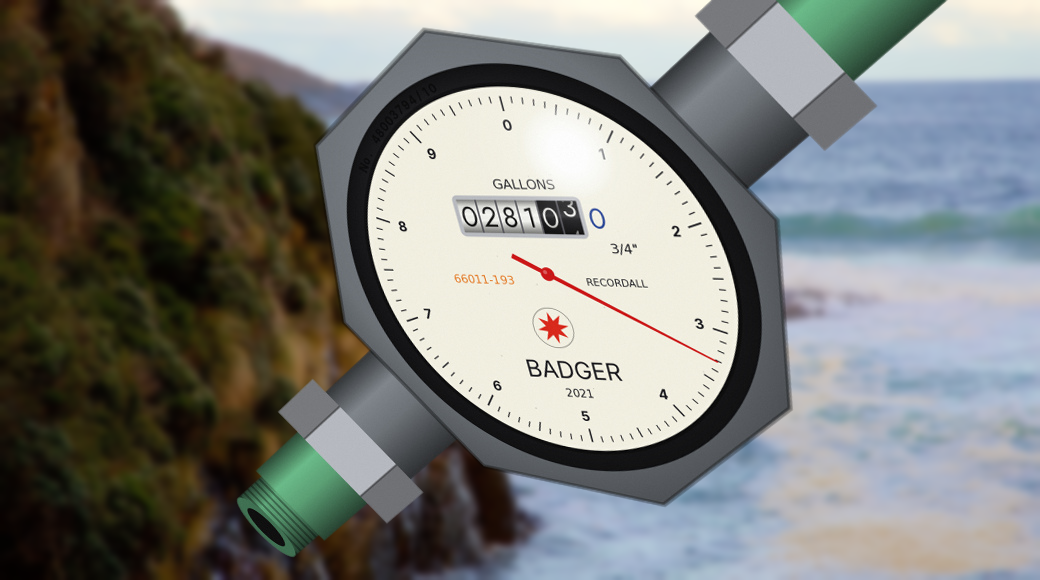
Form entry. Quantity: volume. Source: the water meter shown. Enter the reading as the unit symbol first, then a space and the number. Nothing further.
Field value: gal 281033.3
